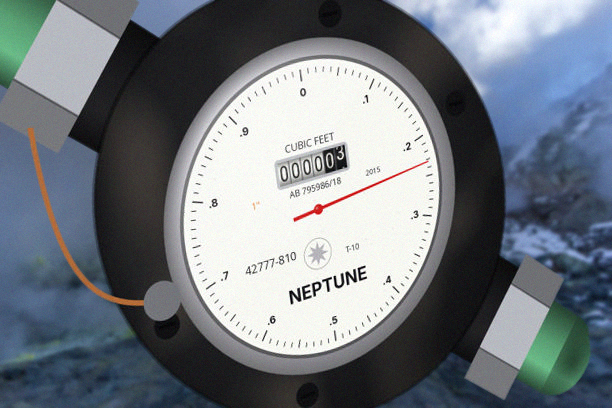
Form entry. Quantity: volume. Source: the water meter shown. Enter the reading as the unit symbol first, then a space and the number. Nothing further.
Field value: ft³ 3.23
